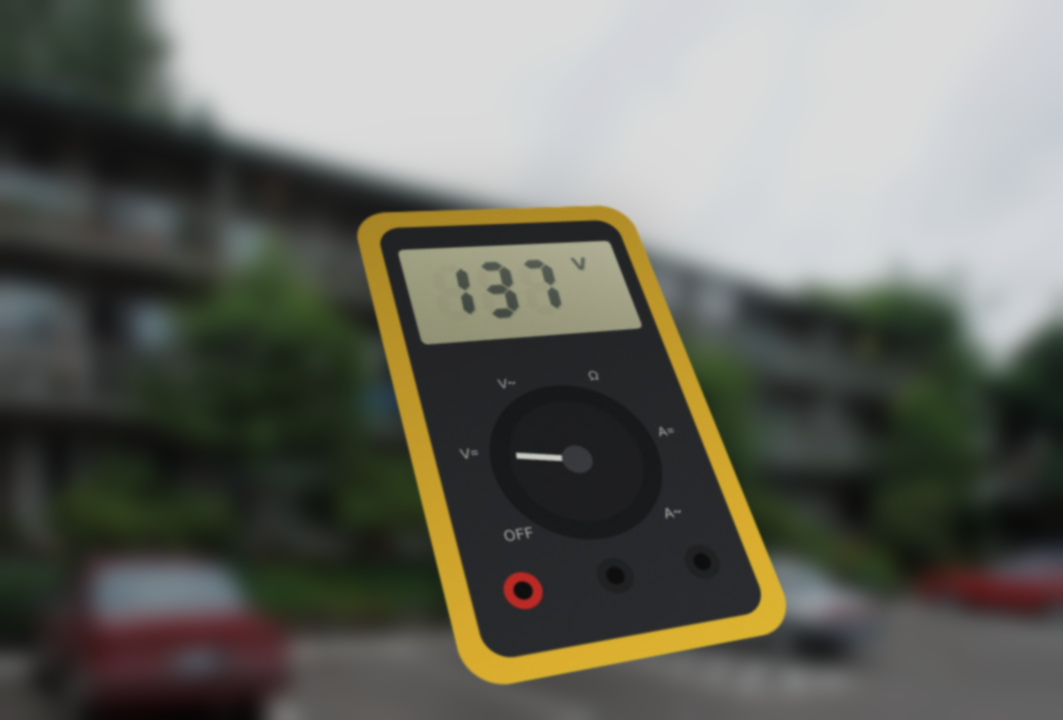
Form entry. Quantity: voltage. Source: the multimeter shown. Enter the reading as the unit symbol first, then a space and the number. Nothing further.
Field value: V 137
